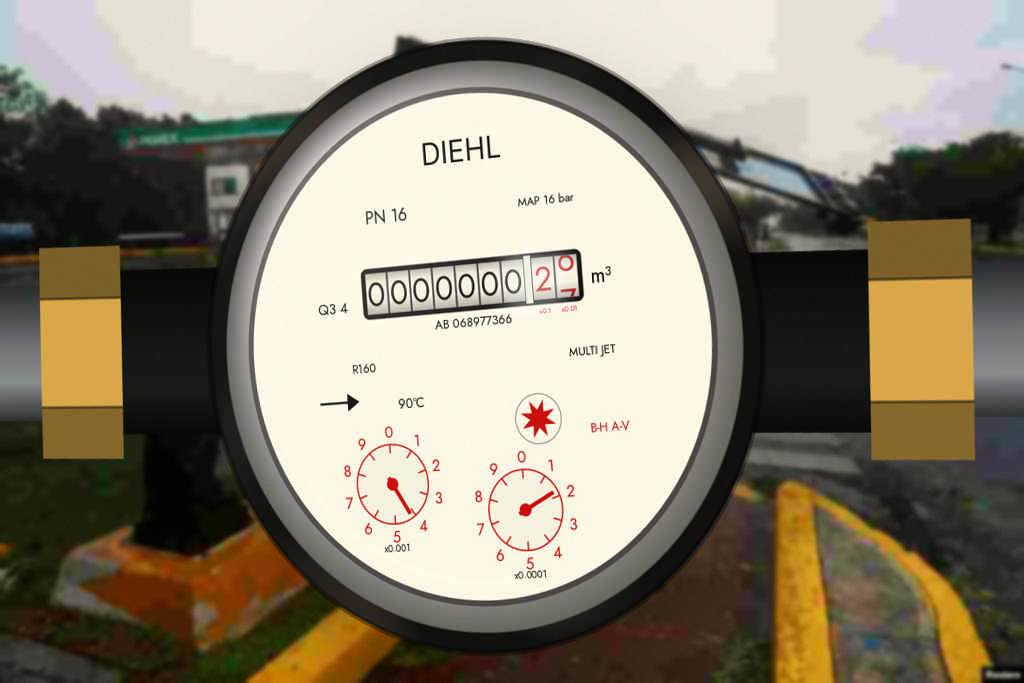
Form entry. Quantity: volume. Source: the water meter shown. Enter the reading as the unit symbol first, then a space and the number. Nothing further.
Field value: m³ 0.2641
